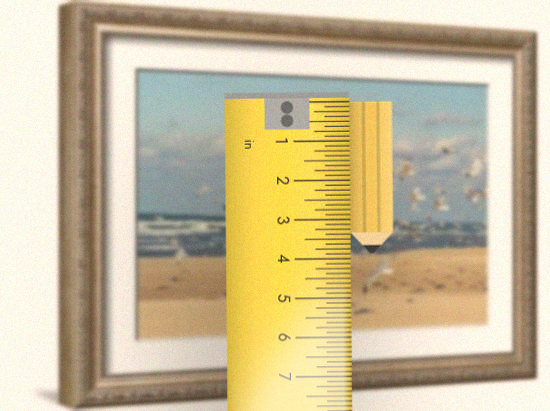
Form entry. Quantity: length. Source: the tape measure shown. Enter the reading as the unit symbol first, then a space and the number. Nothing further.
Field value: in 3.875
